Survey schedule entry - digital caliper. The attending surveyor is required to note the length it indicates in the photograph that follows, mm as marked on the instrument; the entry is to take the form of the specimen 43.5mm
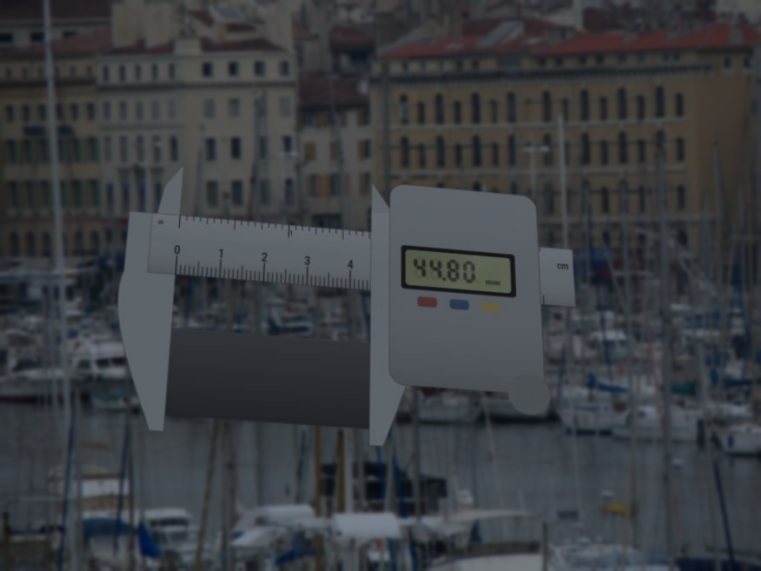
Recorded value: 44.80mm
